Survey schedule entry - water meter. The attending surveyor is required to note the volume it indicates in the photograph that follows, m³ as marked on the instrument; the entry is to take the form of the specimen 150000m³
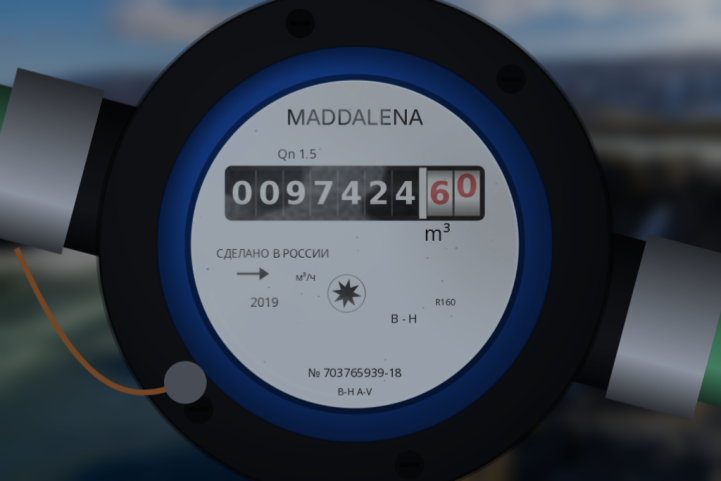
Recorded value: 97424.60m³
